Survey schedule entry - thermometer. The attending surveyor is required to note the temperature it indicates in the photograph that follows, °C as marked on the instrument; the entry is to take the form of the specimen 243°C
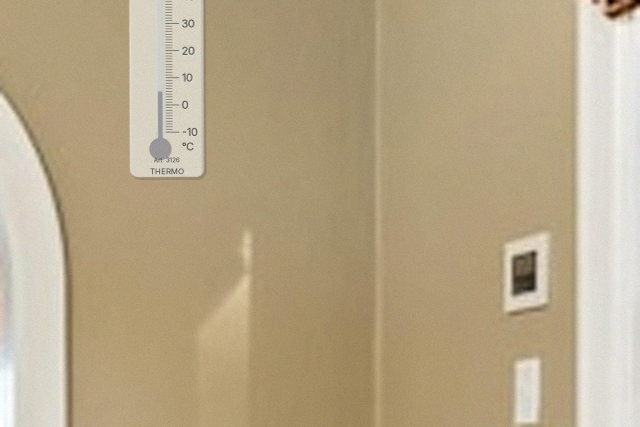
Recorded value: 5°C
